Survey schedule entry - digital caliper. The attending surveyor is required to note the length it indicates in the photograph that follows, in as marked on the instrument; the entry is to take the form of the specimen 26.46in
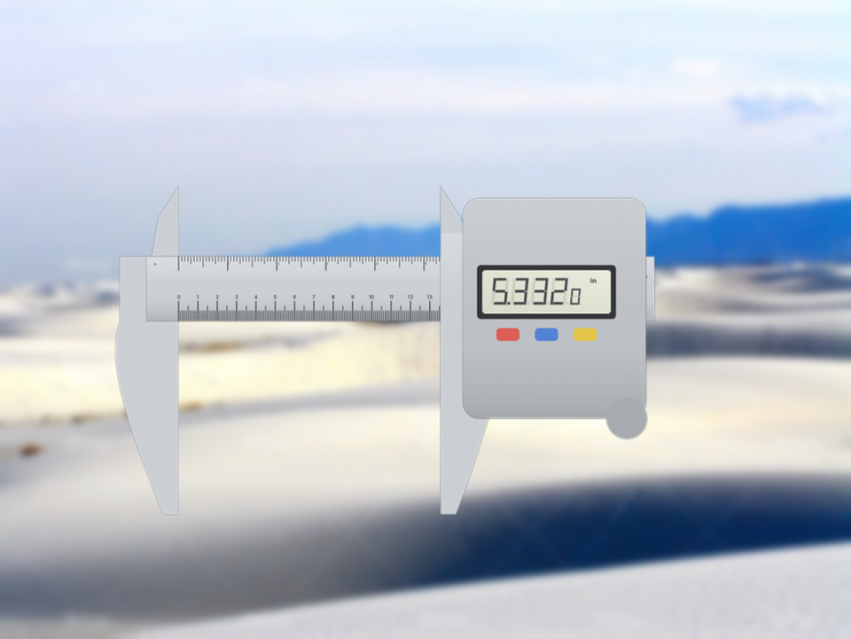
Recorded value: 5.3320in
